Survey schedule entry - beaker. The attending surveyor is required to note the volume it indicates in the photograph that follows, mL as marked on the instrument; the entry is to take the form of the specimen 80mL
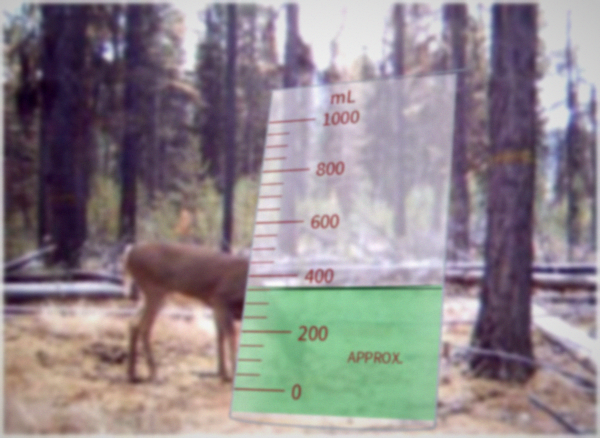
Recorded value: 350mL
